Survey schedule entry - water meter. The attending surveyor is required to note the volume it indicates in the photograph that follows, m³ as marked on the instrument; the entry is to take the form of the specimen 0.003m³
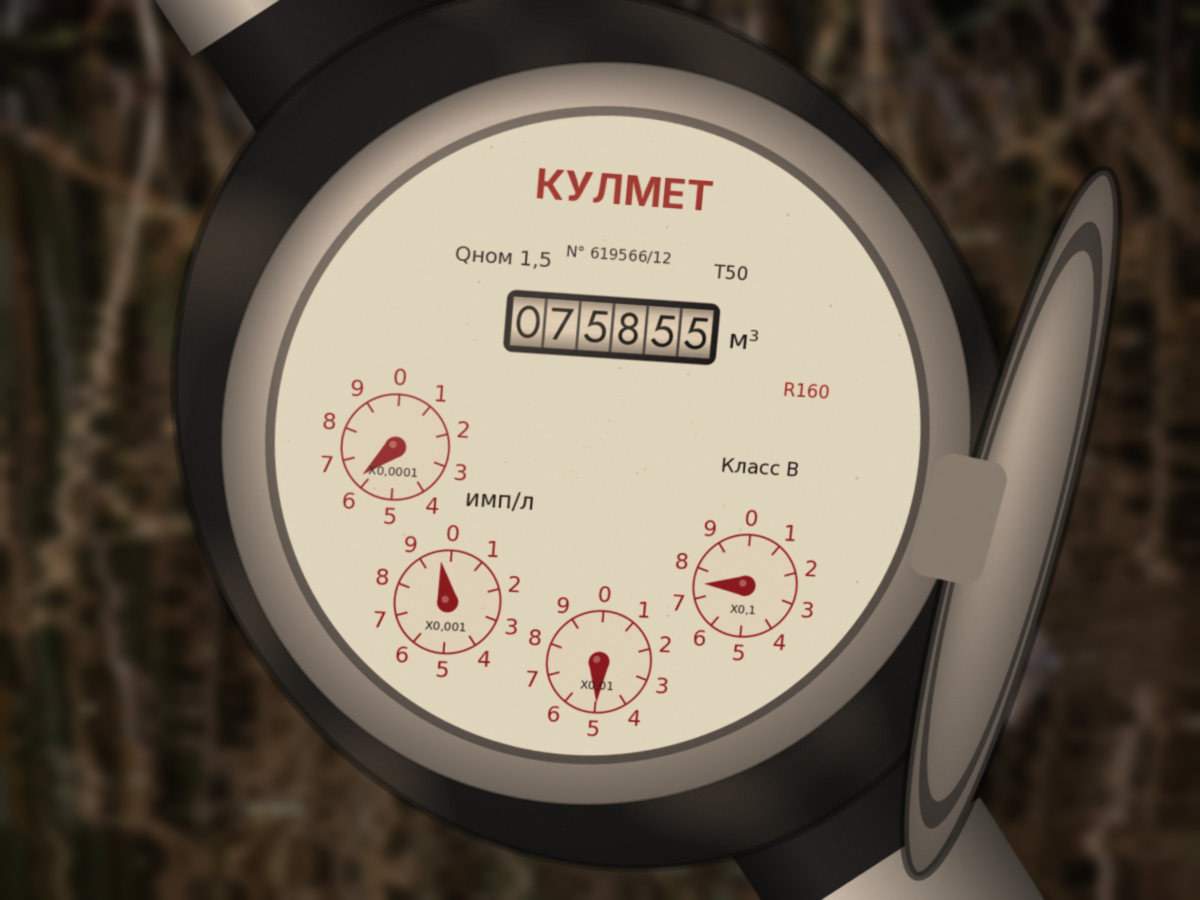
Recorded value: 75855.7496m³
